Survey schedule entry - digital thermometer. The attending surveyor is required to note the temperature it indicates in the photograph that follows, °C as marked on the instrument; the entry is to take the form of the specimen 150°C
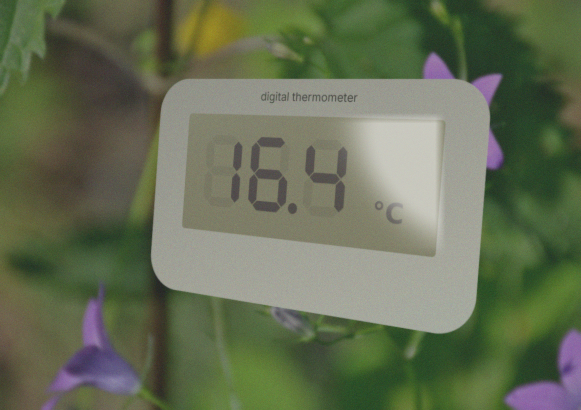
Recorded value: 16.4°C
